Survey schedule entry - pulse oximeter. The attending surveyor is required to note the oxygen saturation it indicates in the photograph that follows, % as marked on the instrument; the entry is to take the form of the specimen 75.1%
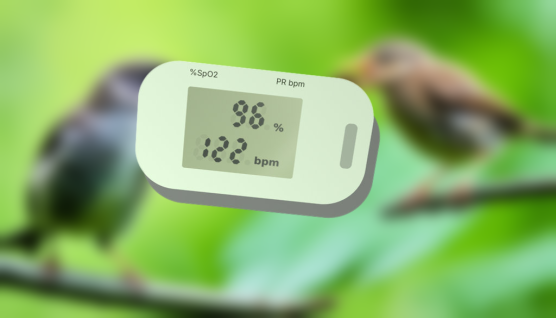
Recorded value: 96%
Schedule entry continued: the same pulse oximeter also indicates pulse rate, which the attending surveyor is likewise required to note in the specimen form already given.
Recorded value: 122bpm
